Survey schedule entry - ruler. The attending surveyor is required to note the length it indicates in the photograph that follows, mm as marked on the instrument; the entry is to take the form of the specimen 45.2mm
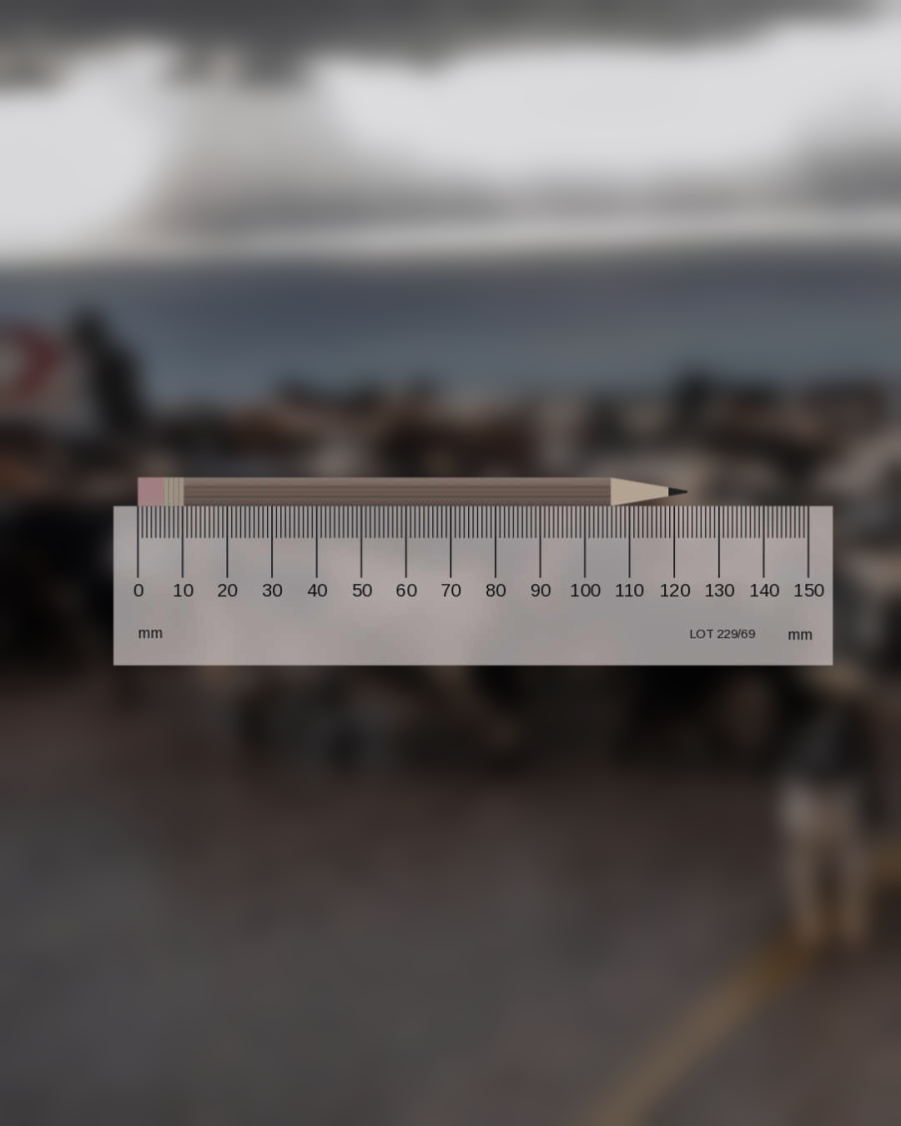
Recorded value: 123mm
